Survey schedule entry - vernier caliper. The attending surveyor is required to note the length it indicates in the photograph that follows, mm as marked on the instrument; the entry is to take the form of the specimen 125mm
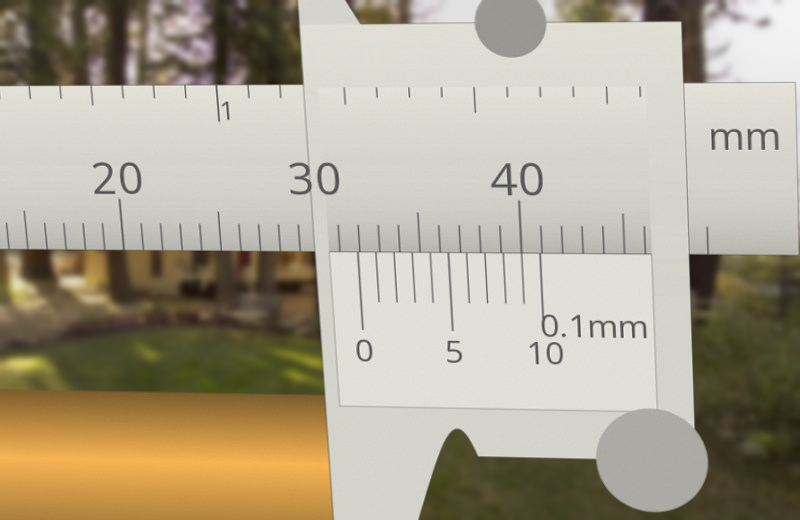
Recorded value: 31.9mm
